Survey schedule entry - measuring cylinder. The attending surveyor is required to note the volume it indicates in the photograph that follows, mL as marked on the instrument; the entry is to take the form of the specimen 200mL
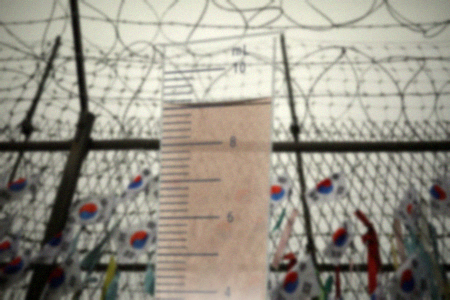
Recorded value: 9mL
